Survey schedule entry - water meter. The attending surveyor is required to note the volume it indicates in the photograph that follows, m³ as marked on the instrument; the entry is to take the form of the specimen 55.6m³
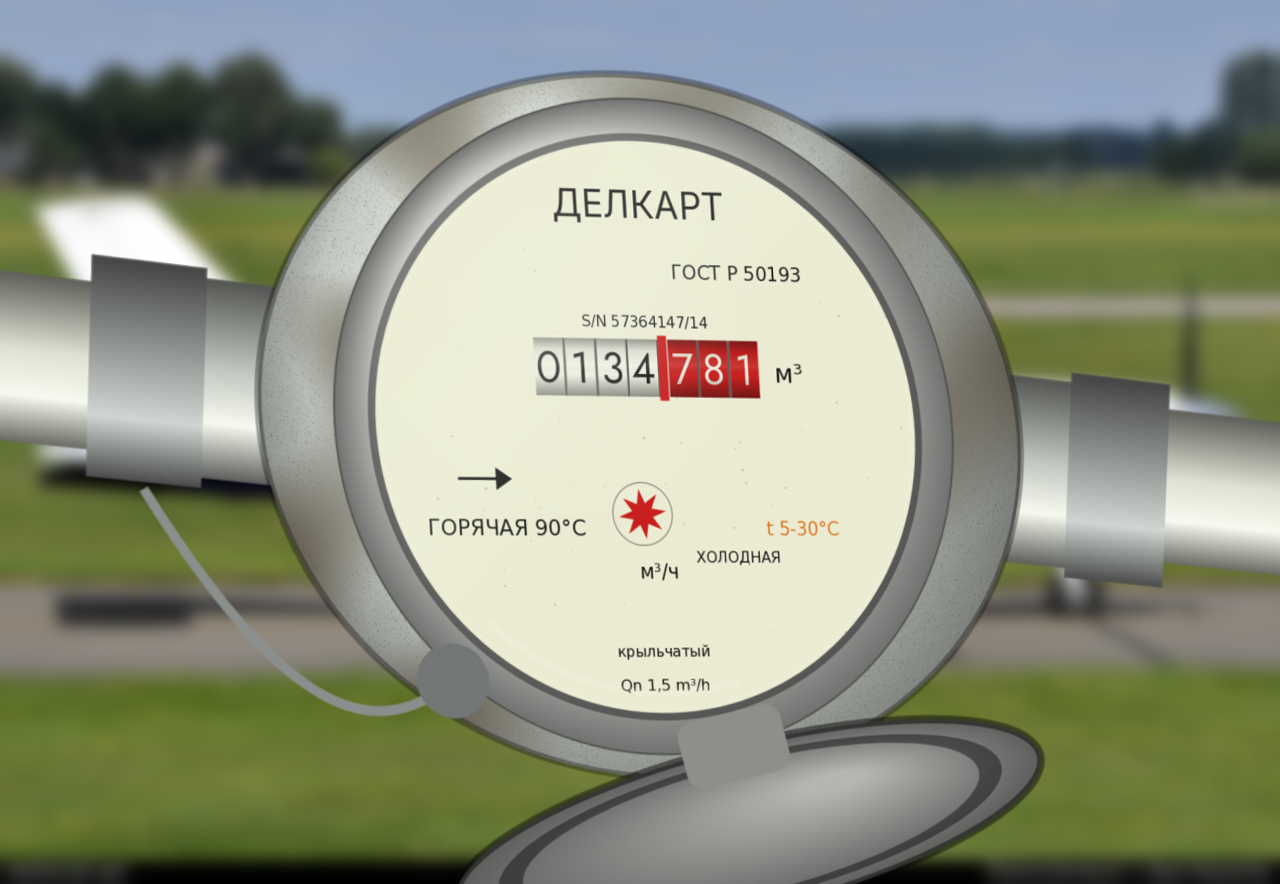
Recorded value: 134.781m³
